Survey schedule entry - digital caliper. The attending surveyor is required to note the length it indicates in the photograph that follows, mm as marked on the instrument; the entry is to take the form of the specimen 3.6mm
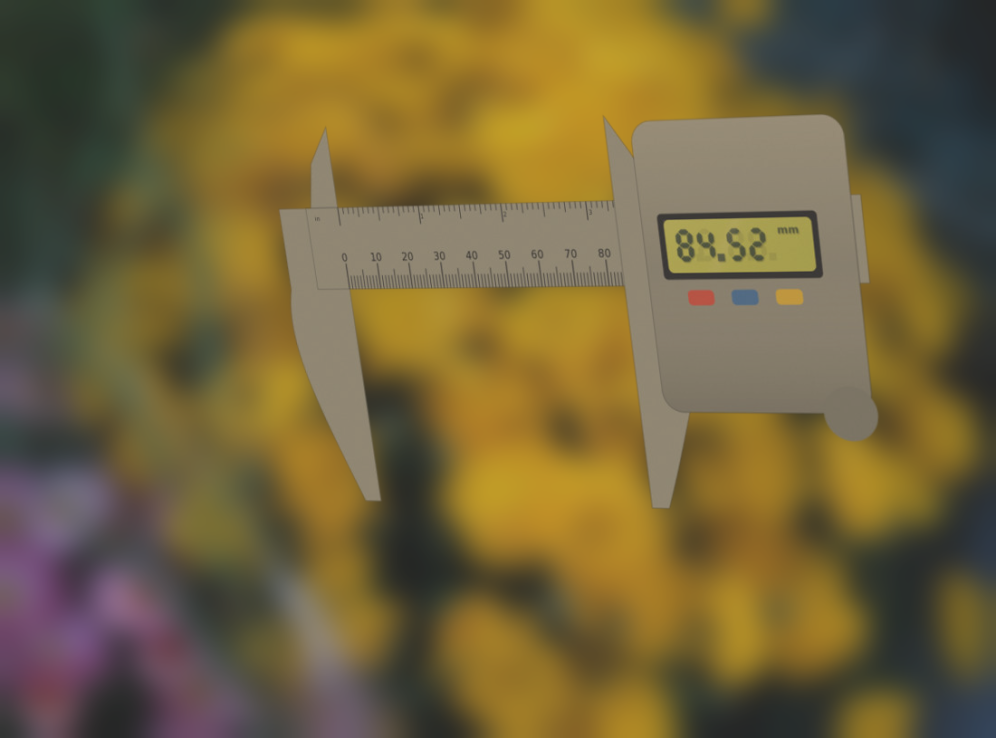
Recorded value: 84.52mm
